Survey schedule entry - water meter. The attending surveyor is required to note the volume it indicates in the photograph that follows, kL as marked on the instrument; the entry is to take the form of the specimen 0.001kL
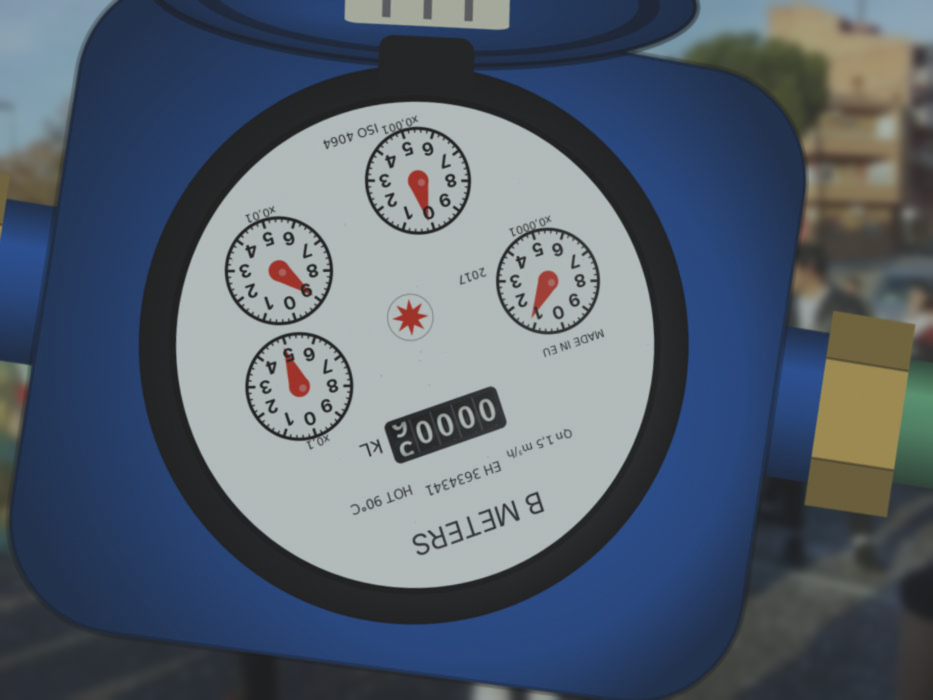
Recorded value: 5.4901kL
